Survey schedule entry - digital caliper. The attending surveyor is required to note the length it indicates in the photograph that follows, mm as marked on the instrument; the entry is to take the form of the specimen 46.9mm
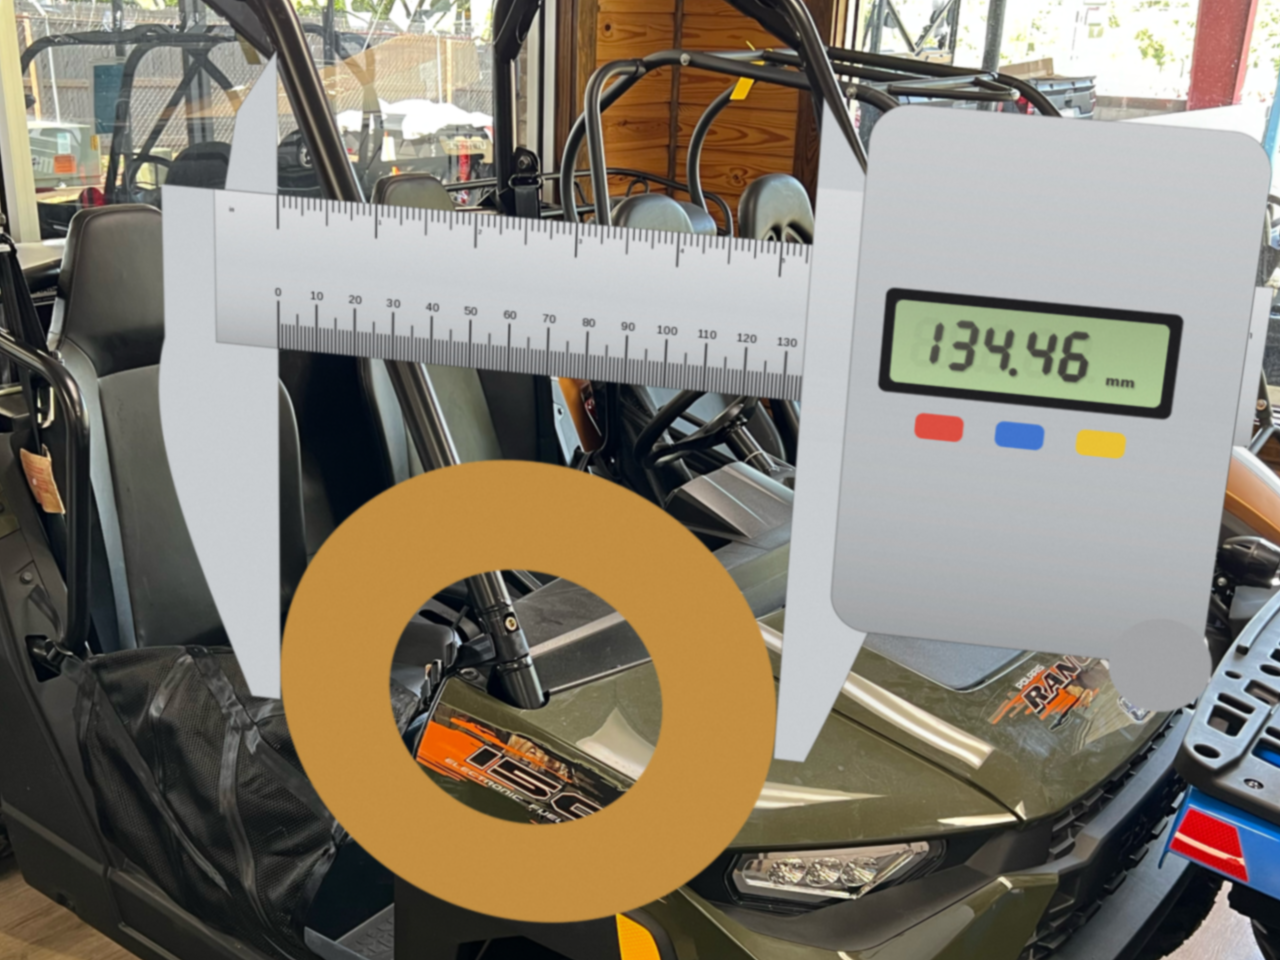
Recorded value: 134.46mm
